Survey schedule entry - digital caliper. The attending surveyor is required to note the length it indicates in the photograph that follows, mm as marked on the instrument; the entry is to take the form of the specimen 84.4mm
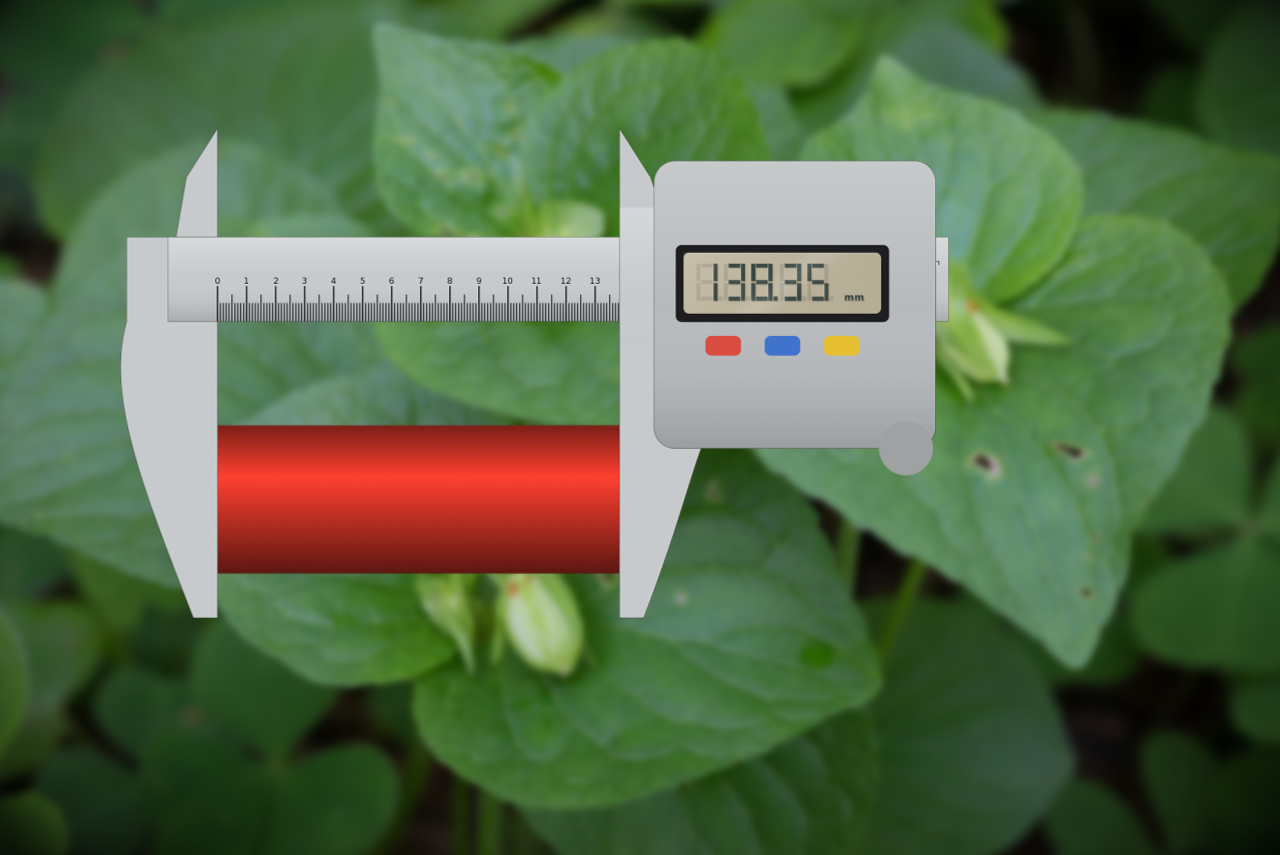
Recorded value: 138.35mm
